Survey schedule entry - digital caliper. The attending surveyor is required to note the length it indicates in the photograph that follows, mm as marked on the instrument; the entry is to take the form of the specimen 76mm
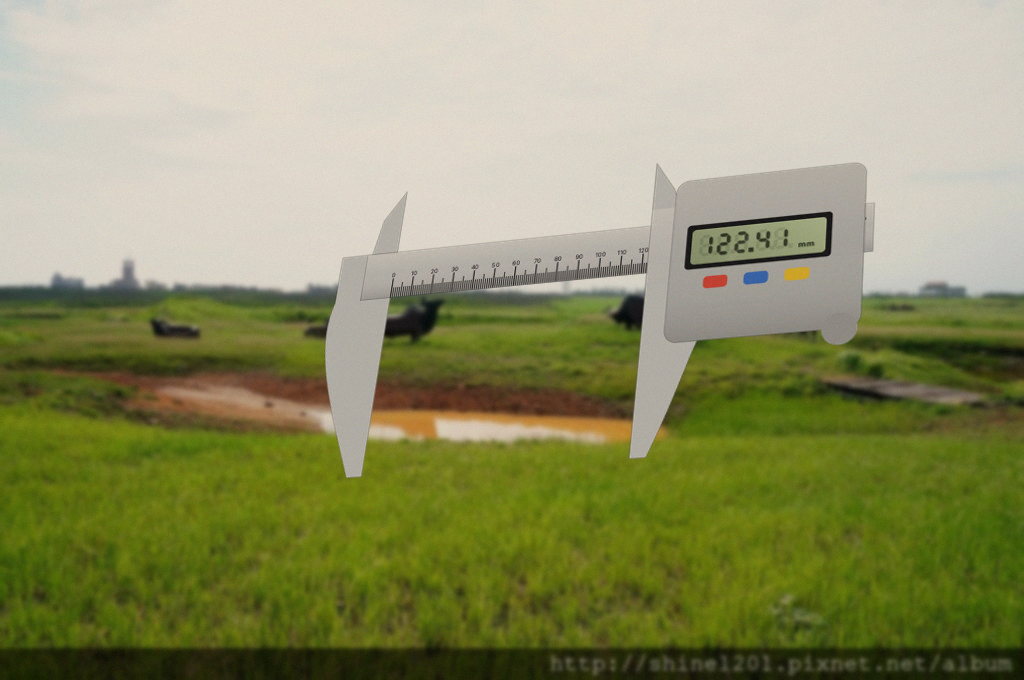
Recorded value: 122.41mm
